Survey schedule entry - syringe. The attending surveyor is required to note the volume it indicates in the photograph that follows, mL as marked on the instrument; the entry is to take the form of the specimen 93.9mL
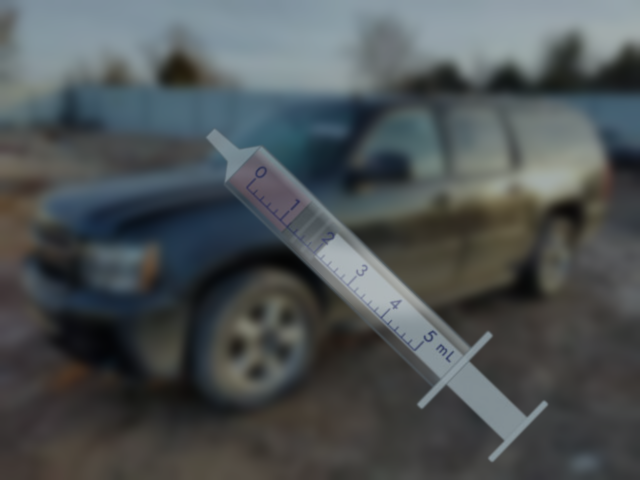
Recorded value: 1.2mL
